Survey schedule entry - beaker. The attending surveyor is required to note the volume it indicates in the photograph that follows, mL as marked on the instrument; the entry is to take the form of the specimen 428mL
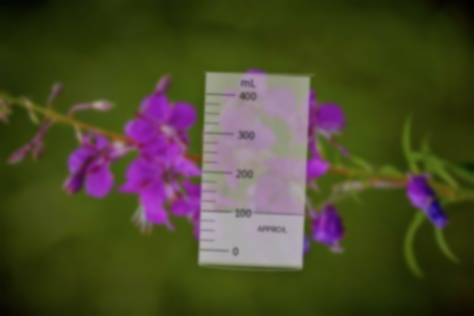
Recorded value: 100mL
